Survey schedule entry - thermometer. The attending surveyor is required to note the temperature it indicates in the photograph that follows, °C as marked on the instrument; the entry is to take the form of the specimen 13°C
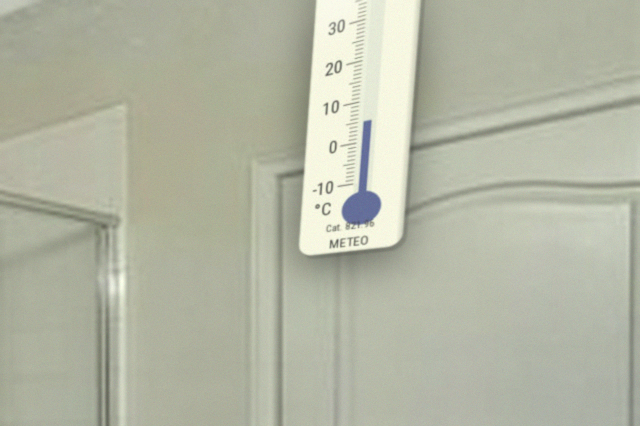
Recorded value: 5°C
